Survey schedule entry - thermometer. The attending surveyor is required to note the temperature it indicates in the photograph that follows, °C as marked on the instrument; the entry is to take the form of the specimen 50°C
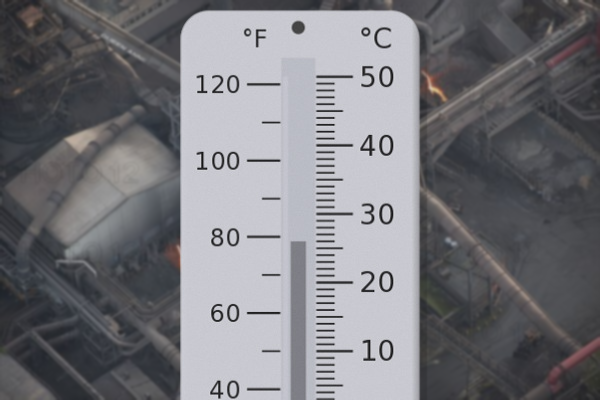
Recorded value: 26°C
